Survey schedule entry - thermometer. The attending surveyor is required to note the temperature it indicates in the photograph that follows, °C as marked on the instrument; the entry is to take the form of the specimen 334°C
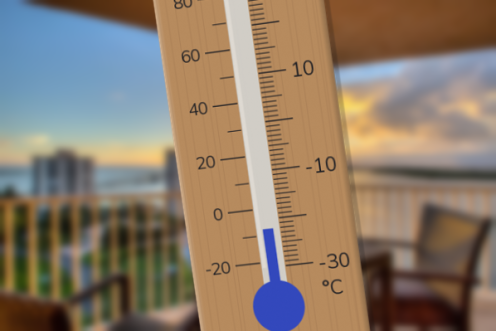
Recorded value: -22°C
